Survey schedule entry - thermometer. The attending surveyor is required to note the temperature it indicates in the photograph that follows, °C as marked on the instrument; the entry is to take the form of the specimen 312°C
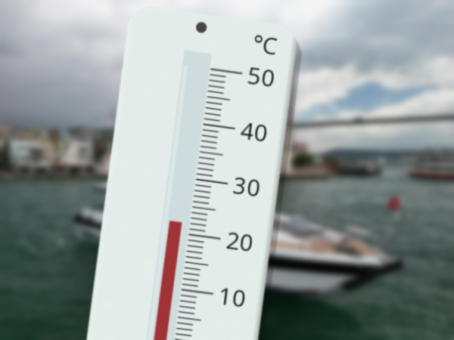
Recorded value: 22°C
